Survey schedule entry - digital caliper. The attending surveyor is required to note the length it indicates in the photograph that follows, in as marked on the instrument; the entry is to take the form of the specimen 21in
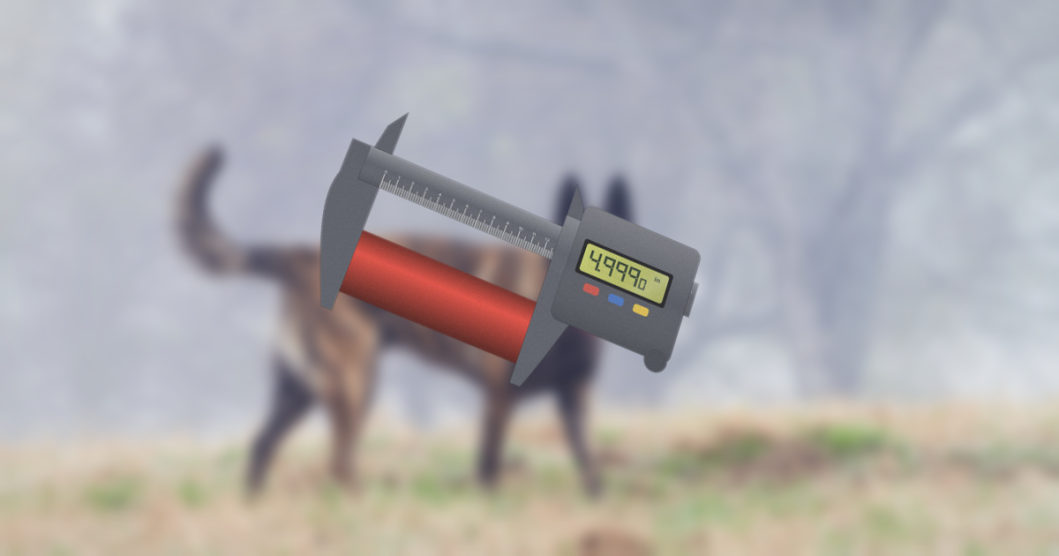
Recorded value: 4.9990in
